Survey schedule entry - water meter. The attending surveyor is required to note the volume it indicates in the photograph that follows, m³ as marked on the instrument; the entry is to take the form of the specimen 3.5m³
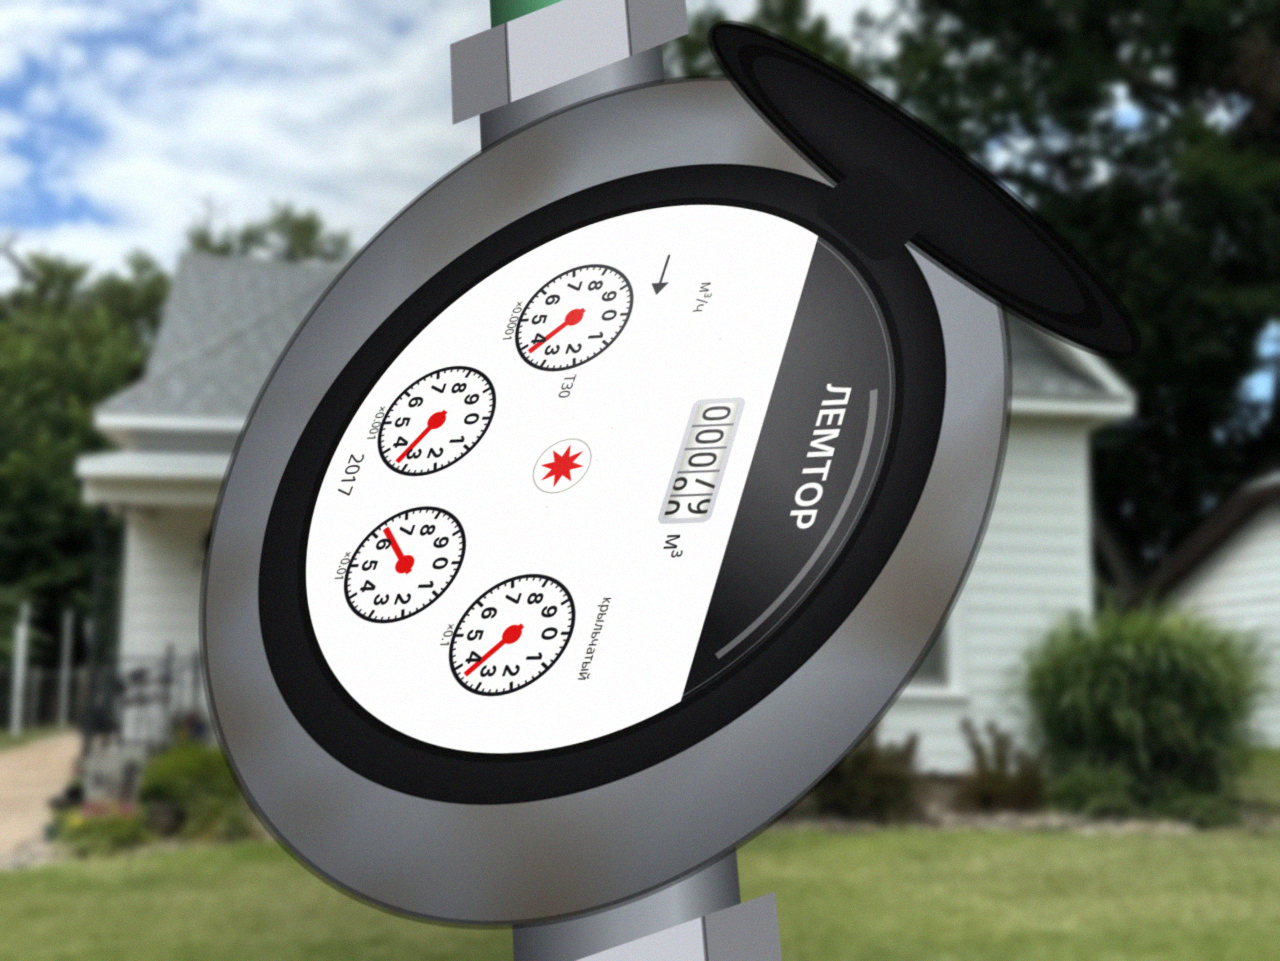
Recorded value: 79.3633m³
